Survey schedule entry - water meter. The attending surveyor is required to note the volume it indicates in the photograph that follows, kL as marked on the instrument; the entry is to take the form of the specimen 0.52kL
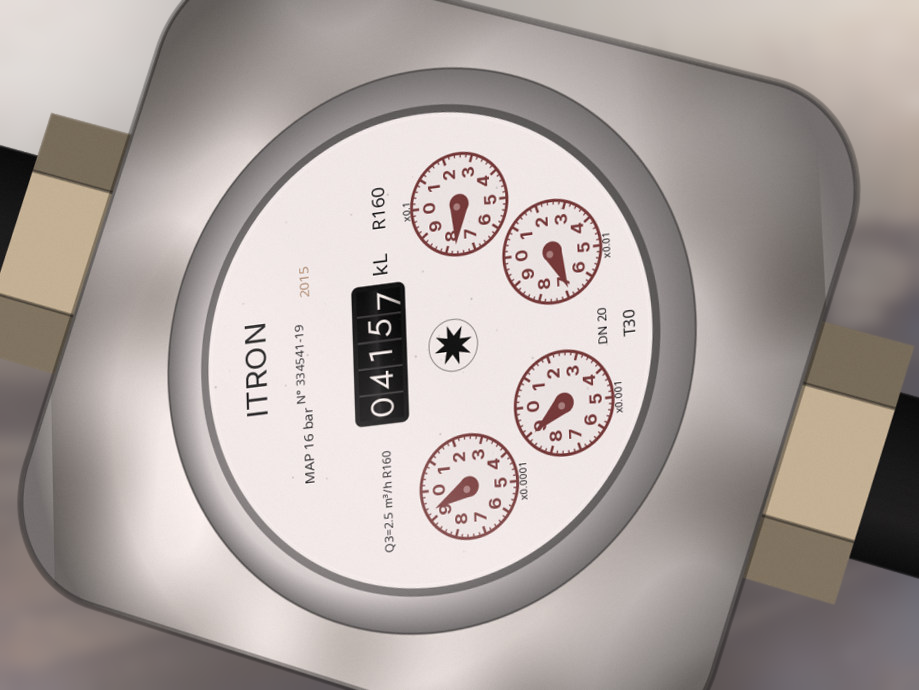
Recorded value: 4156.7689kL
